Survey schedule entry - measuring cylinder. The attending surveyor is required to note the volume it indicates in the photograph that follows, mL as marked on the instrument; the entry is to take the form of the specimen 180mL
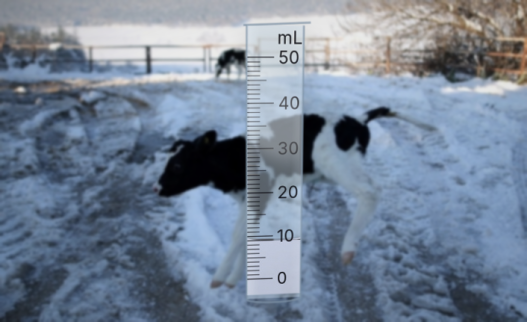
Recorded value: 9mL
